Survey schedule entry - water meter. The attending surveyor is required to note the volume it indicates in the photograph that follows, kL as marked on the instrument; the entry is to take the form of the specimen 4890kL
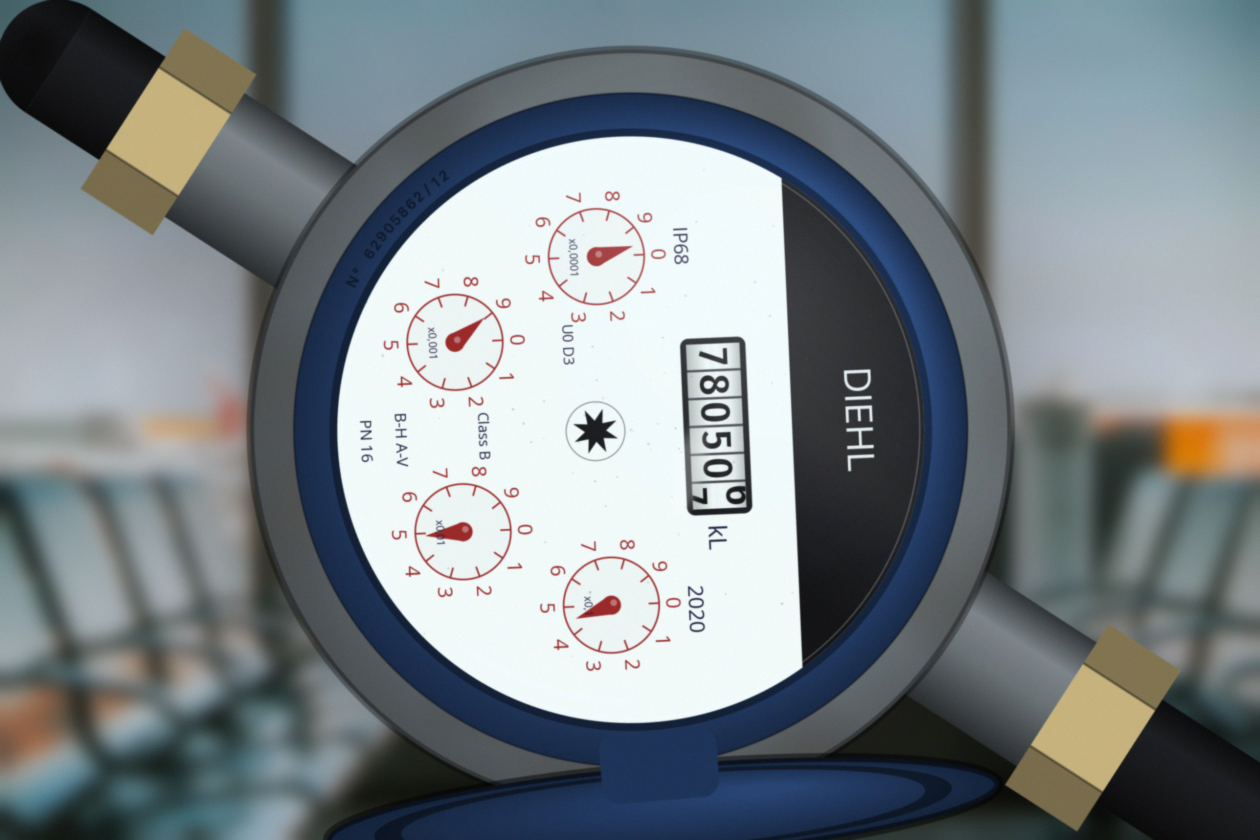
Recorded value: 780506.4489kL
